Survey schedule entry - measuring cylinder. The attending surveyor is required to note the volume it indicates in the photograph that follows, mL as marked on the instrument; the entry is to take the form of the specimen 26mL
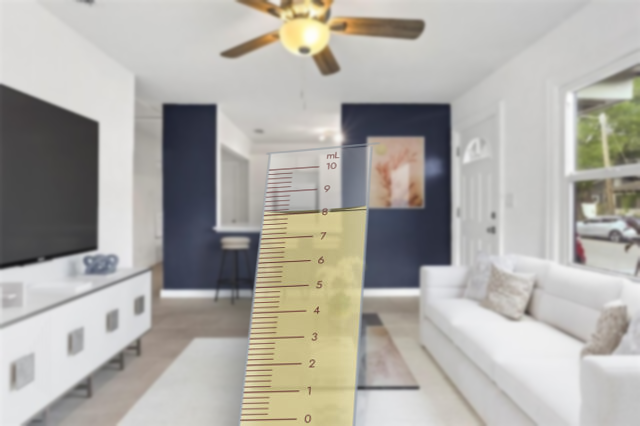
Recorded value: 8mL
